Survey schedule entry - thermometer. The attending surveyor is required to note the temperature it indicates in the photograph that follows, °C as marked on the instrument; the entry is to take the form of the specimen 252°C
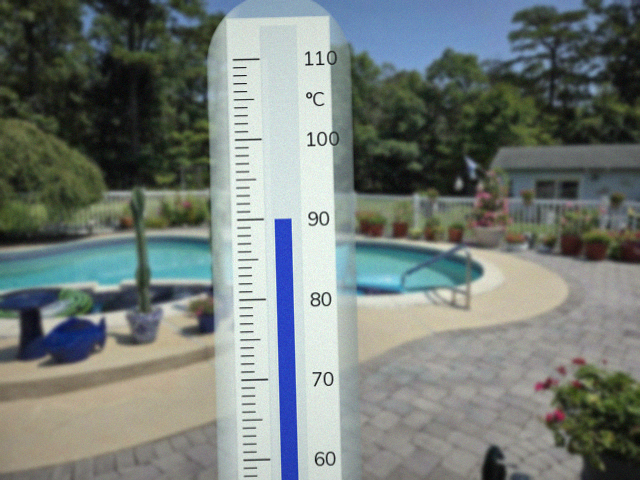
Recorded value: 90°C
